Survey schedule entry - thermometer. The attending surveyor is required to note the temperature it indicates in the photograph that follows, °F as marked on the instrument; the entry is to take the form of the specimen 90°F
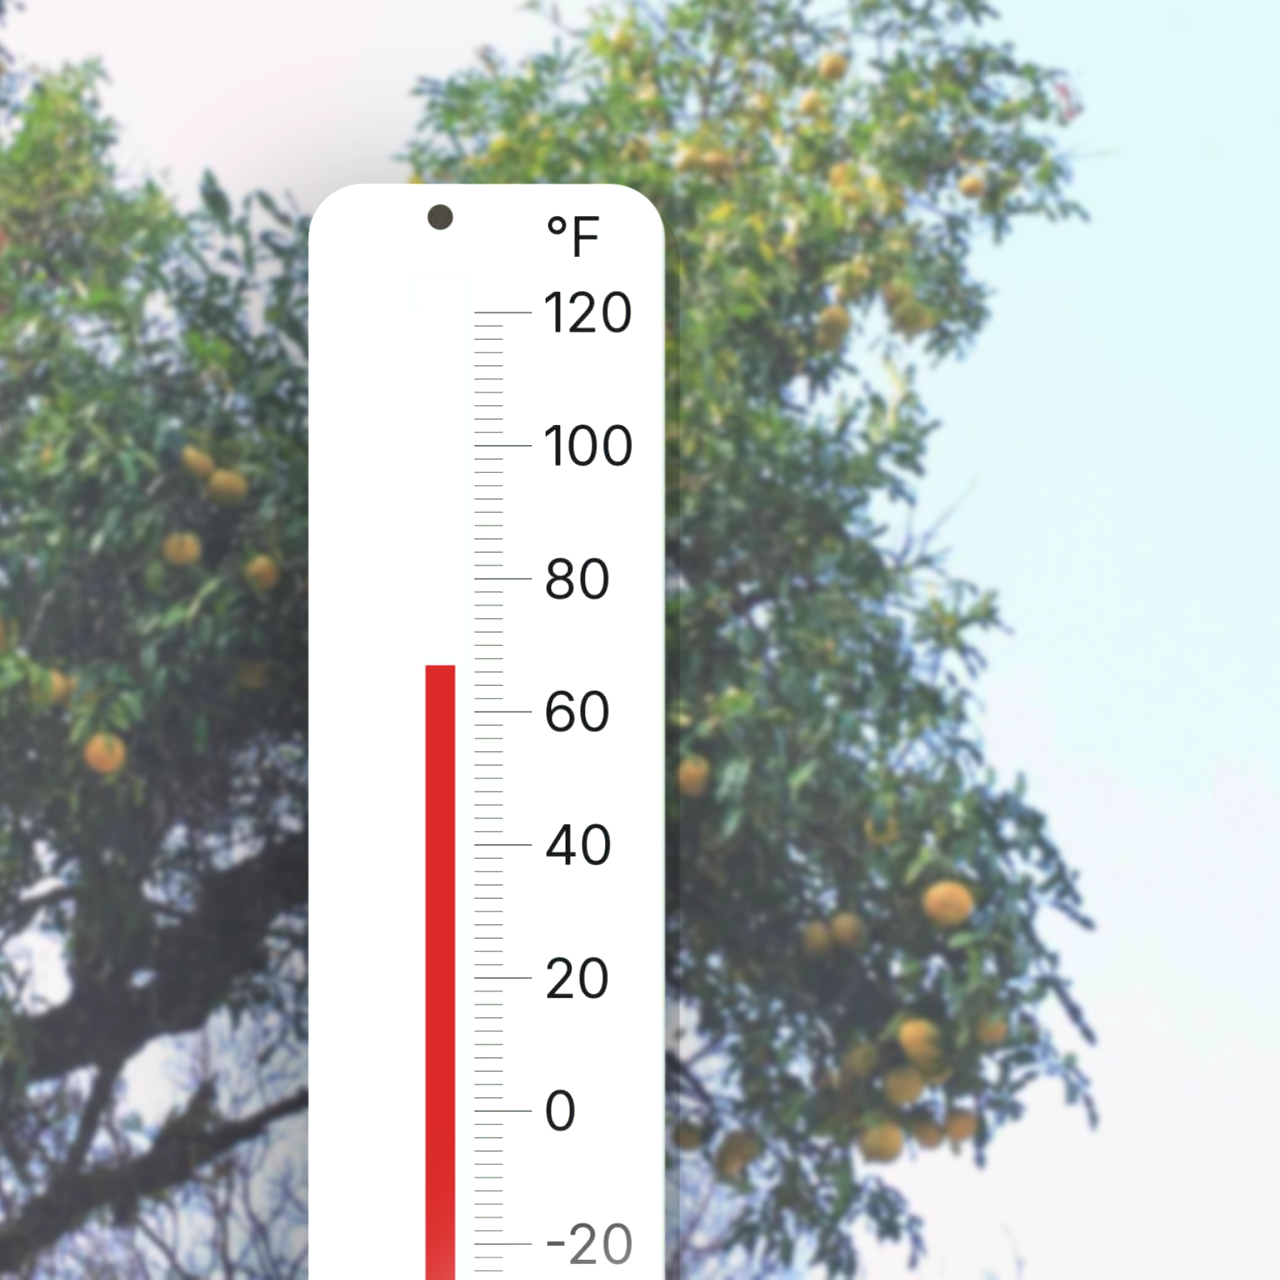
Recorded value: 67°F
